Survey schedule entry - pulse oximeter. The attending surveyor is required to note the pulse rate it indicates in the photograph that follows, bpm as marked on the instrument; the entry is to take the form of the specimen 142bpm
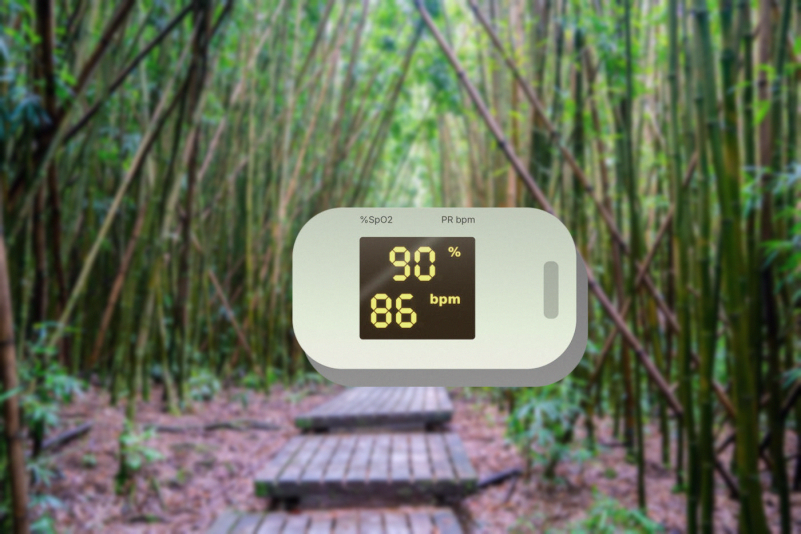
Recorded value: 86bpm
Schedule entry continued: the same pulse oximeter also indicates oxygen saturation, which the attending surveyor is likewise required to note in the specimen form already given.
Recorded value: 90%
